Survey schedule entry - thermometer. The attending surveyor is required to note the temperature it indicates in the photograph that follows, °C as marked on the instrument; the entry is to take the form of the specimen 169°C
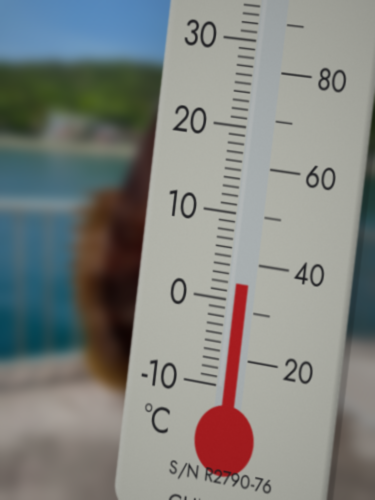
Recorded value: 2°C
